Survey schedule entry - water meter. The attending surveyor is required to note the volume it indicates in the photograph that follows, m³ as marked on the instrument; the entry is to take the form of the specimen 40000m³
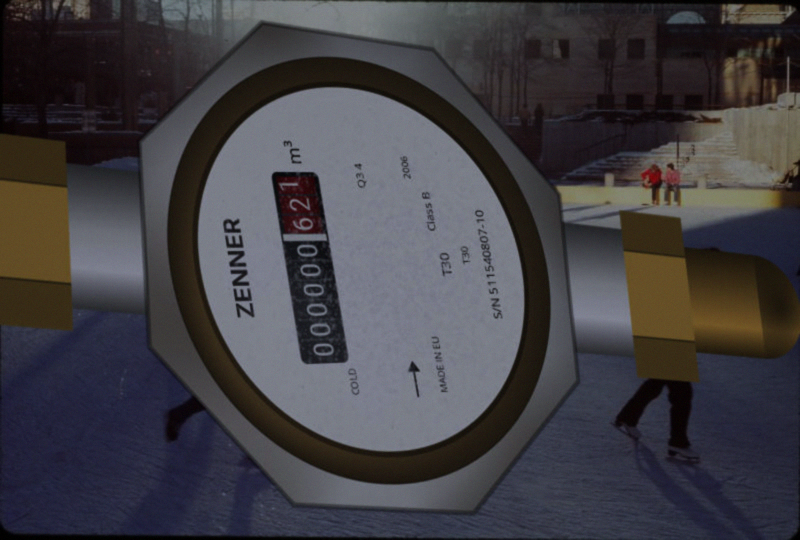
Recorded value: 0.621m³
